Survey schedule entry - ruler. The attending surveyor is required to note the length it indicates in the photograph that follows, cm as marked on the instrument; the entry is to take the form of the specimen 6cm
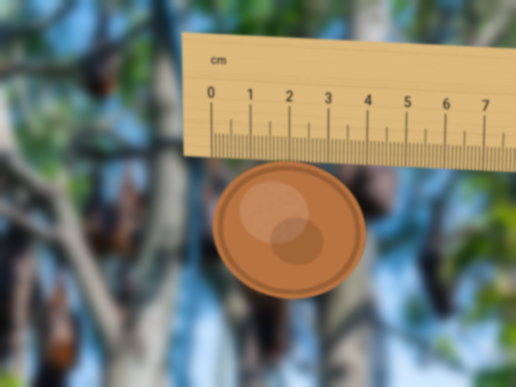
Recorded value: 4cm
